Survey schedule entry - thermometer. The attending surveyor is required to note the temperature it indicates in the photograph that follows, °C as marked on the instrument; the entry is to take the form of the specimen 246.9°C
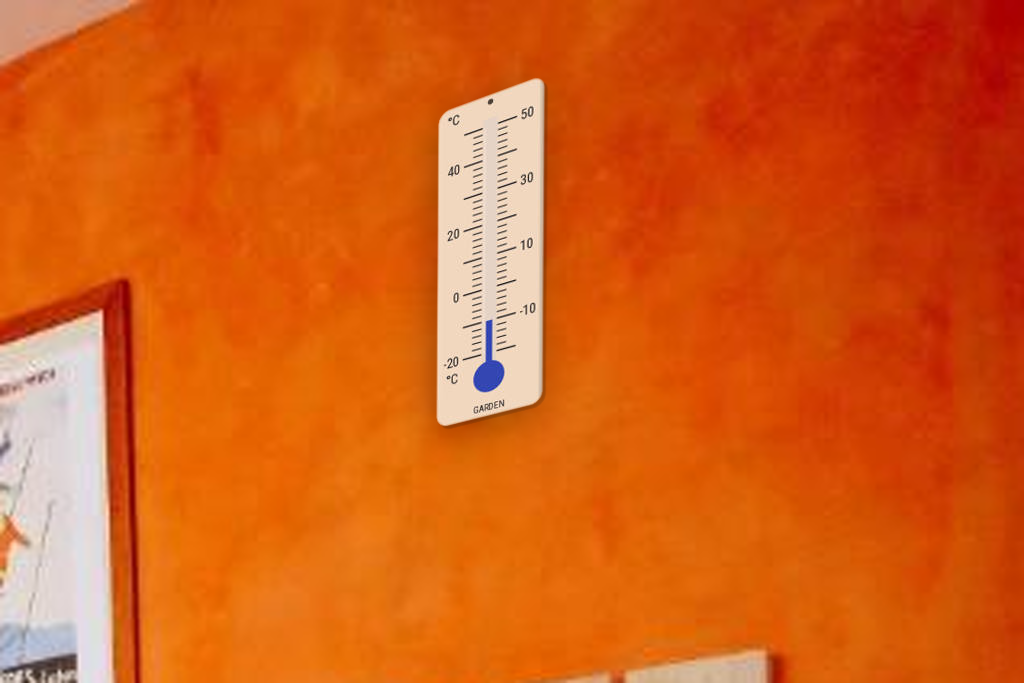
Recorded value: -10°C
